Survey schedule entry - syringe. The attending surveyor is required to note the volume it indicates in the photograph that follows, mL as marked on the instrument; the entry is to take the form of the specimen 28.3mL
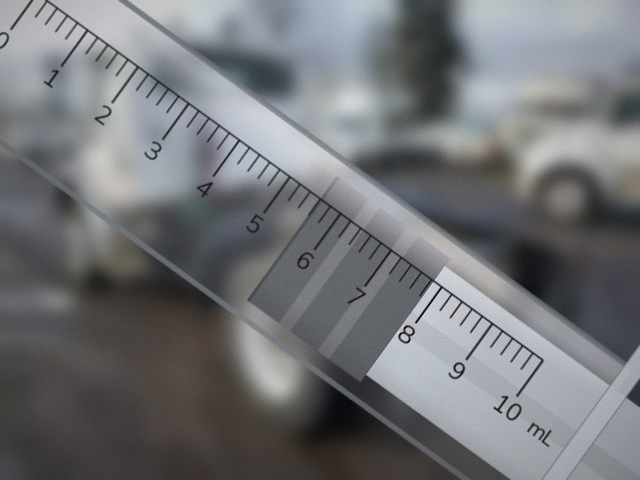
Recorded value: 5.6mL
